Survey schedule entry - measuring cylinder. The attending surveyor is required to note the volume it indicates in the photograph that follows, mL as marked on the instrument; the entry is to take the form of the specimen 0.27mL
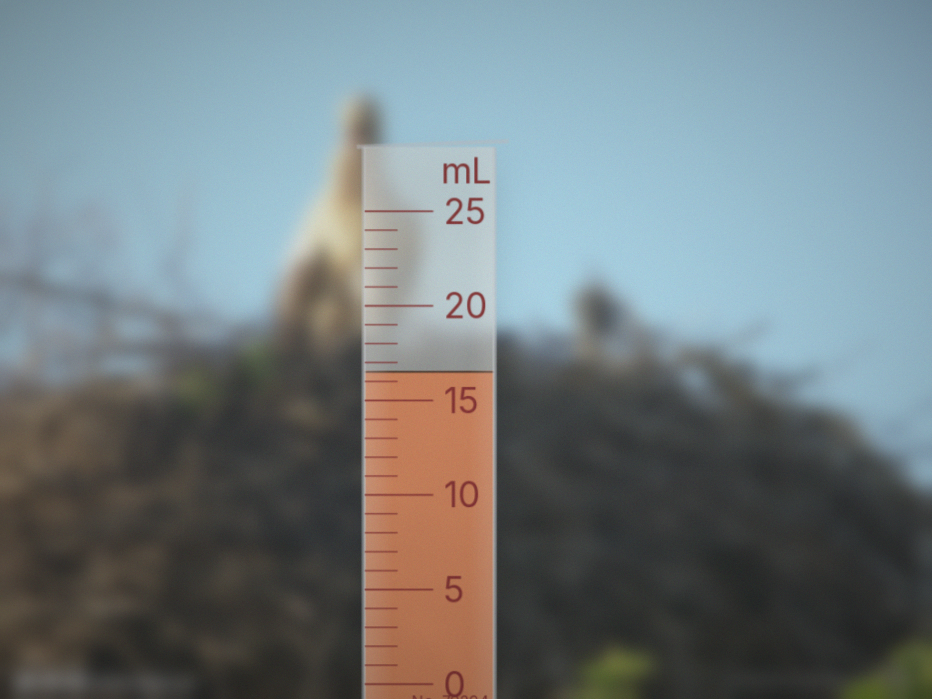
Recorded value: 16.5mL
